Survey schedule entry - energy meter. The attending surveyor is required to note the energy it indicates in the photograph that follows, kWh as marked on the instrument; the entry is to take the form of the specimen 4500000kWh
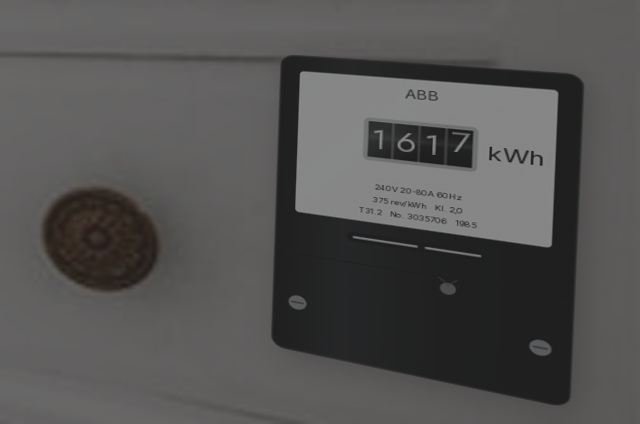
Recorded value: 1617kWh
